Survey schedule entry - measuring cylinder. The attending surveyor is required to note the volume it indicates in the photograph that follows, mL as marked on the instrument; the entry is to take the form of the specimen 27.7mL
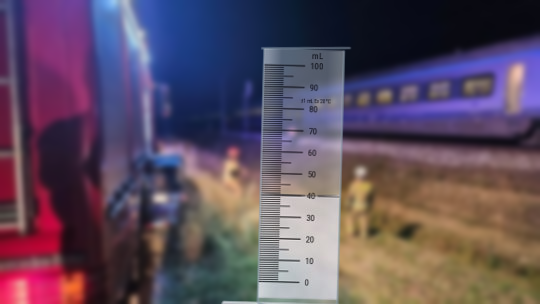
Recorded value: 40mL
